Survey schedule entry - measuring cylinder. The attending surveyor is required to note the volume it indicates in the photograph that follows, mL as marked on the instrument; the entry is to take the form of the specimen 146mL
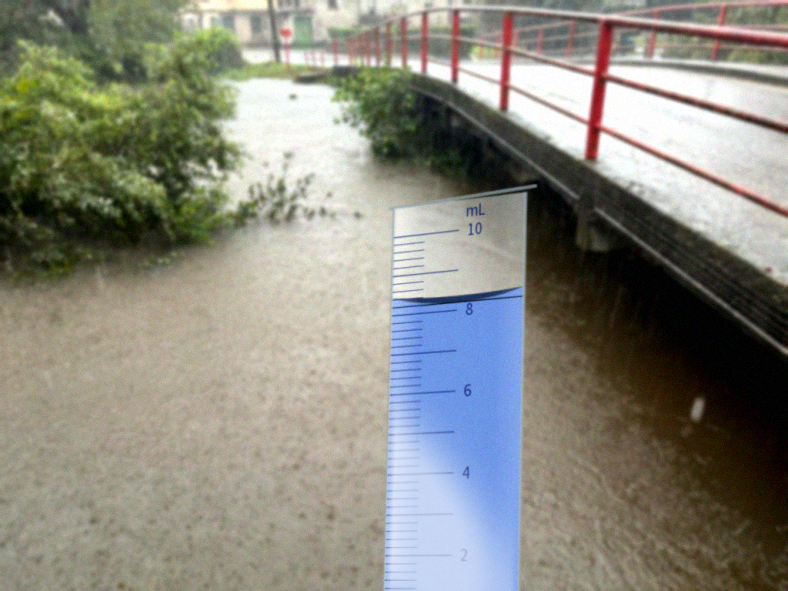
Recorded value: 8.2mL
